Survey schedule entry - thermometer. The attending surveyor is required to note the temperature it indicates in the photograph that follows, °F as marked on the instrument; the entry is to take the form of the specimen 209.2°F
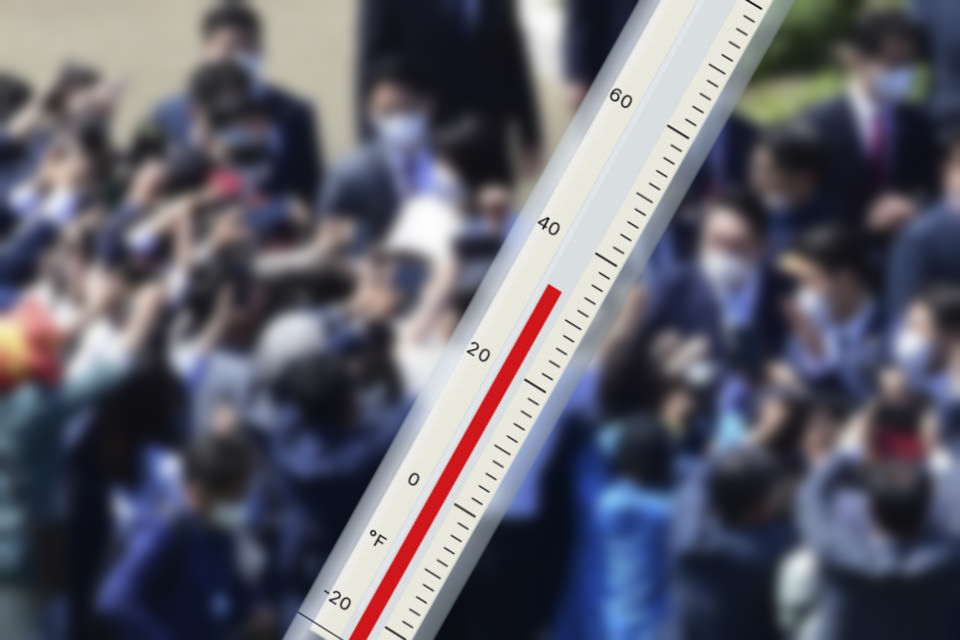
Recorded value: 33°F
